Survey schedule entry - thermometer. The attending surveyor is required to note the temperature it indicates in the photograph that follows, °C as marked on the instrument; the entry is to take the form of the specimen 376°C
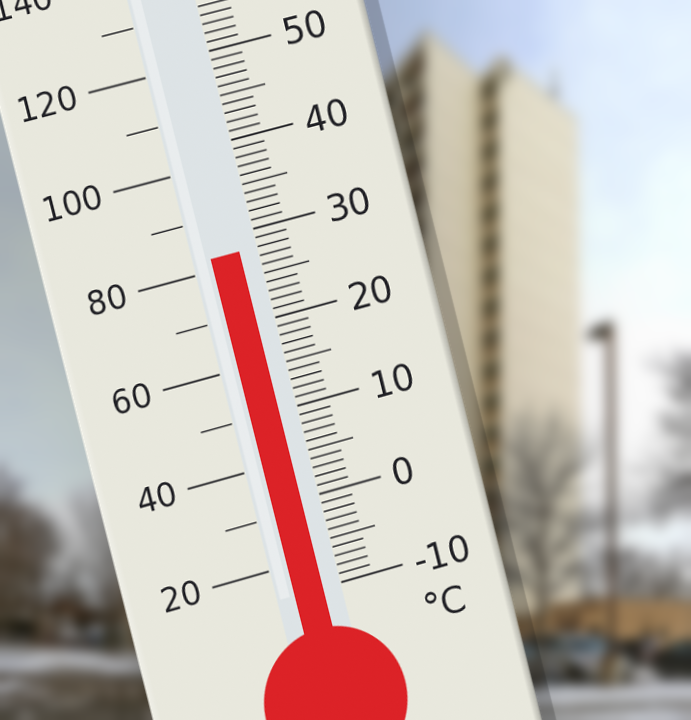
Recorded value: 28°C
